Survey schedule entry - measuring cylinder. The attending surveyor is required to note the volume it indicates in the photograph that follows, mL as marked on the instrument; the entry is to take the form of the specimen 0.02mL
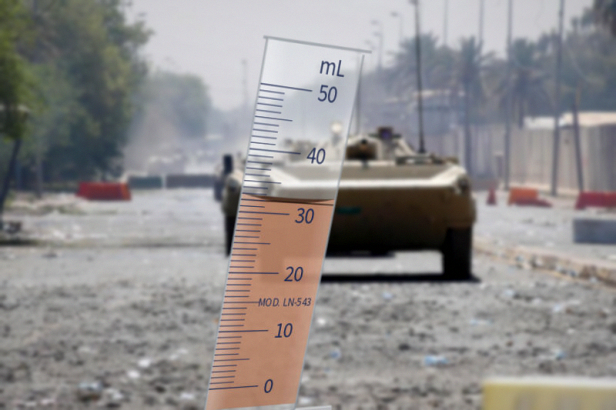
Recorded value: 32mL
